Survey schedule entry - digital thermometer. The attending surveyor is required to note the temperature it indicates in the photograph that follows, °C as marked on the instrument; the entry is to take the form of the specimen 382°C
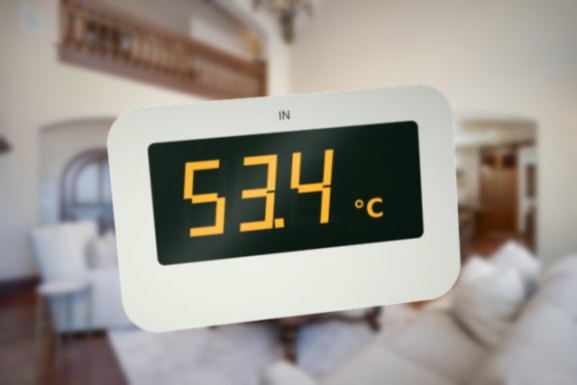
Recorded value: 53.4°C
